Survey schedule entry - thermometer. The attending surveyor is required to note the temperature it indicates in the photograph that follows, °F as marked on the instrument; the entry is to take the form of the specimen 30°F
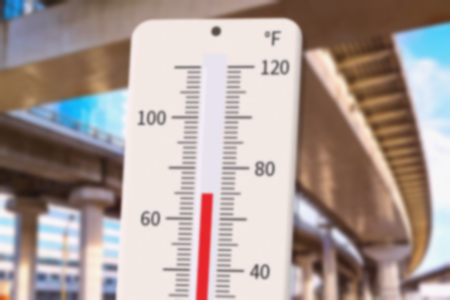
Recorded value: 70°F
